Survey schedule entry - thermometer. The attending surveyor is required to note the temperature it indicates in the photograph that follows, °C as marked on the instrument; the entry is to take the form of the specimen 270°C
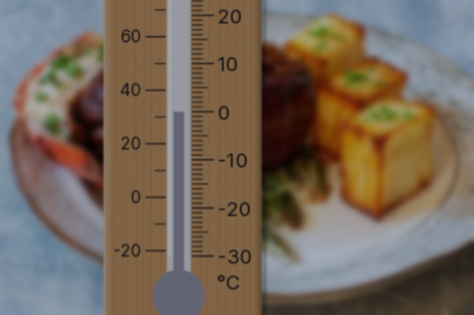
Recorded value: 0°C
